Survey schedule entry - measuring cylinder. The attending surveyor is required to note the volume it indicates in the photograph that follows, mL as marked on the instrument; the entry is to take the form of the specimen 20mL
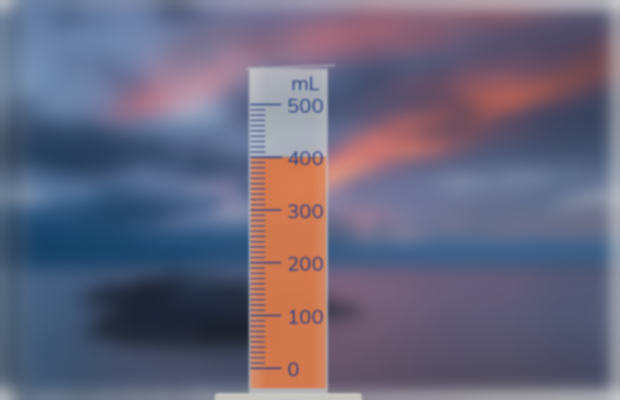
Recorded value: 400mL
